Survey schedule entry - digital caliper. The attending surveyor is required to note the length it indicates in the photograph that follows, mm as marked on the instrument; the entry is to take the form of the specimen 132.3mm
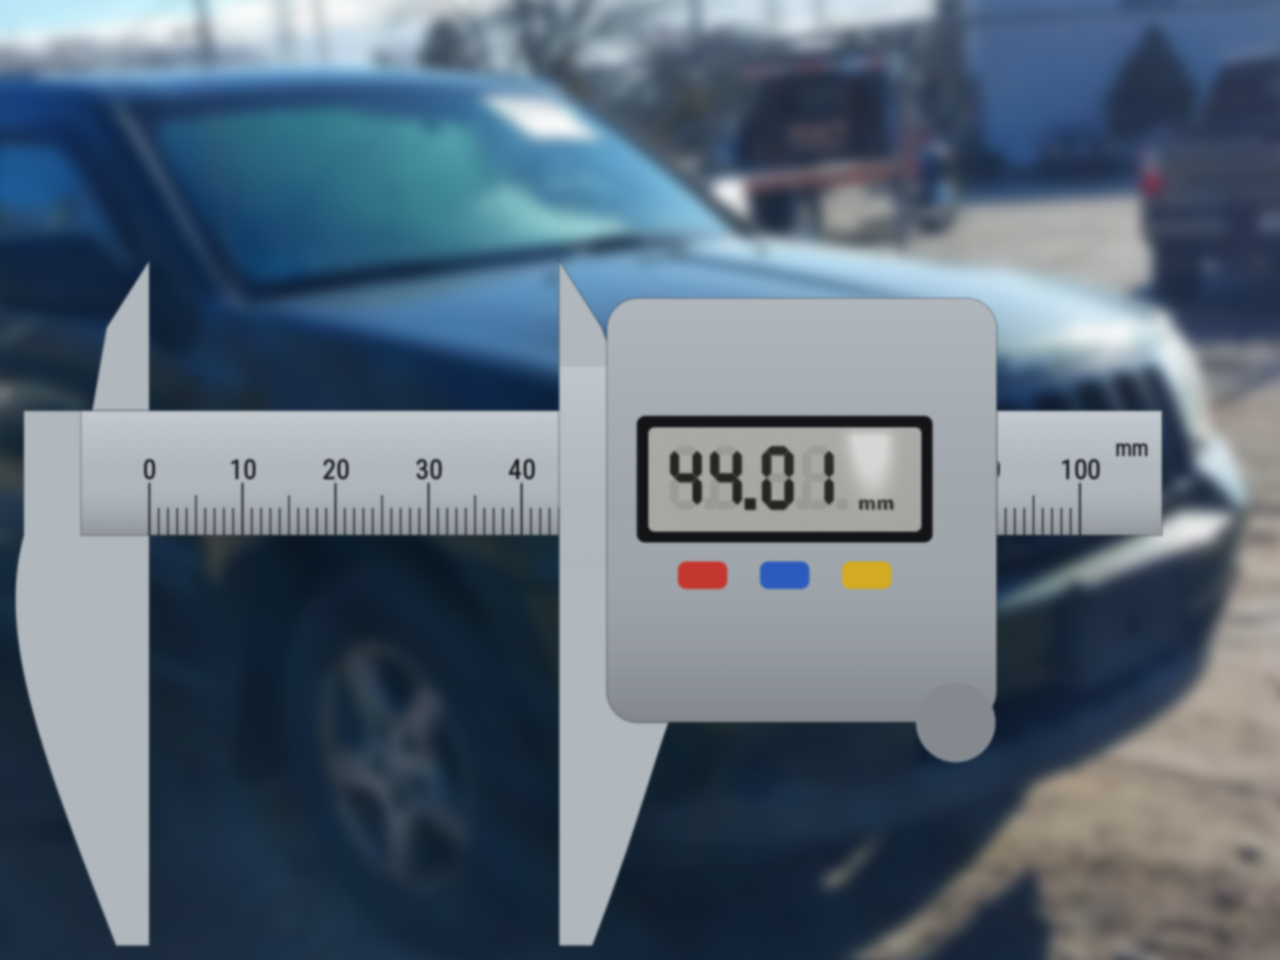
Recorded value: 44.01mm
